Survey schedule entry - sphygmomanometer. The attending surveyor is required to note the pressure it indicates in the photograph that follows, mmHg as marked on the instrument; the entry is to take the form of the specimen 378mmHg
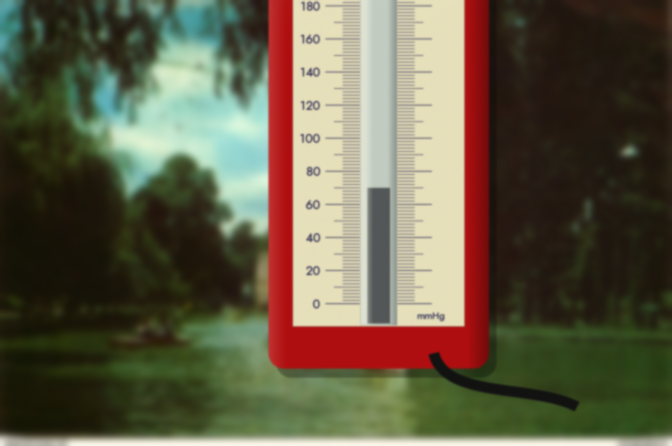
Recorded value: 70mmHg
